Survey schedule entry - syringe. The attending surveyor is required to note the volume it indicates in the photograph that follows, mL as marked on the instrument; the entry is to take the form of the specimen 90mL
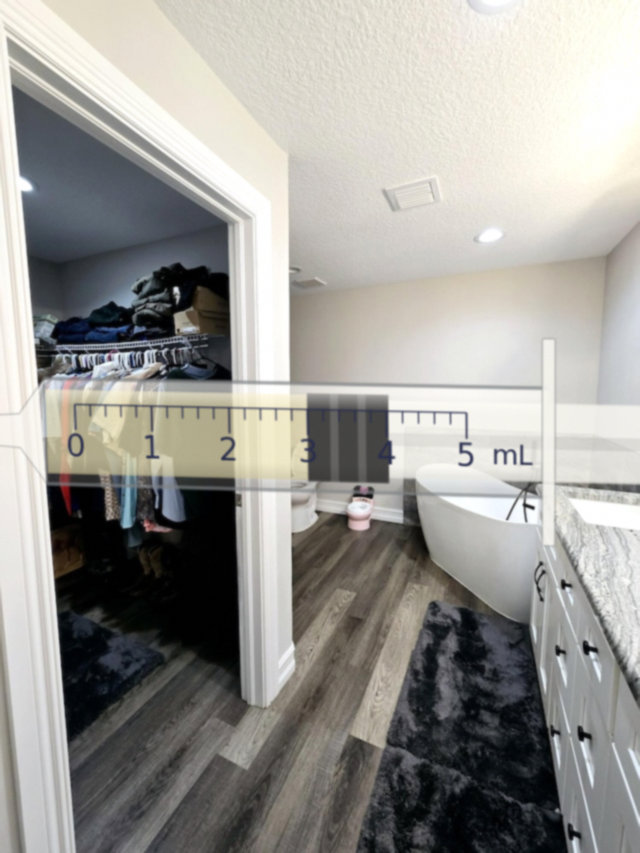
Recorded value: 3mL
